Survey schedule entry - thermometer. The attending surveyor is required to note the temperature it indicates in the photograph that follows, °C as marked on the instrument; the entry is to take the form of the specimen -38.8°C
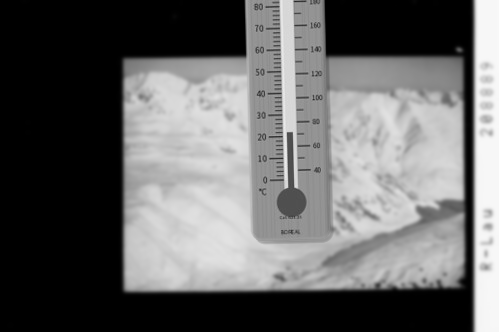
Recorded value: 22°C
